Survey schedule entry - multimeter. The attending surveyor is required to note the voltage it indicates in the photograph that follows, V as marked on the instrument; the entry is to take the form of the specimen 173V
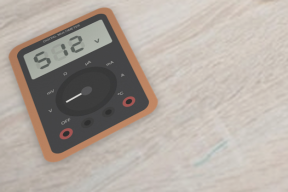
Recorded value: 512V
